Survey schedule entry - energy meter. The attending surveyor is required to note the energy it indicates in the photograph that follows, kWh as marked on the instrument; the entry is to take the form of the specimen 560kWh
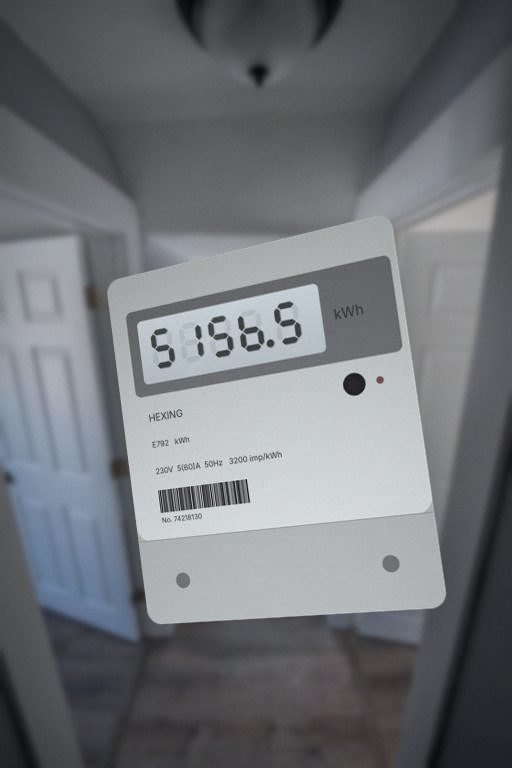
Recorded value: 5156.5kWh
